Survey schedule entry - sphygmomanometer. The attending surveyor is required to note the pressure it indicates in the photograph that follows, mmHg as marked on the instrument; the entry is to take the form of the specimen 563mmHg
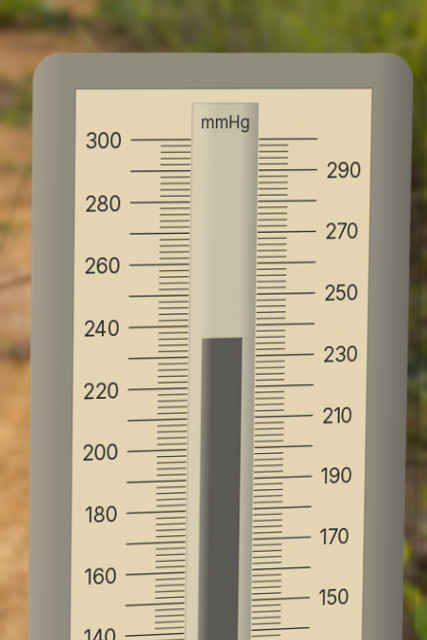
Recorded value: 236mmHg
